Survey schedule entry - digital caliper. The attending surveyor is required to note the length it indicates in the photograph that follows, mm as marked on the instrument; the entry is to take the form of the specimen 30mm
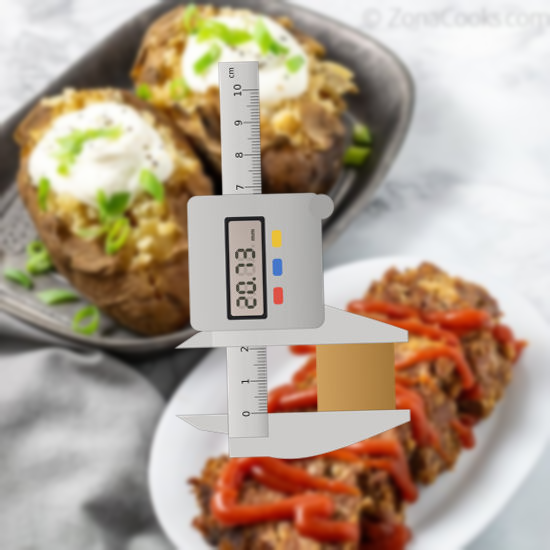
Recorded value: 20.73mm
